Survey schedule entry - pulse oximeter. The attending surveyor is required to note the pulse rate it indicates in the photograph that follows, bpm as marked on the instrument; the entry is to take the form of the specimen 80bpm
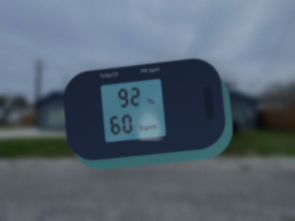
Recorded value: 60bpm
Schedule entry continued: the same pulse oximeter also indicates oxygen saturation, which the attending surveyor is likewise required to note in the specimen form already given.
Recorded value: 92%
